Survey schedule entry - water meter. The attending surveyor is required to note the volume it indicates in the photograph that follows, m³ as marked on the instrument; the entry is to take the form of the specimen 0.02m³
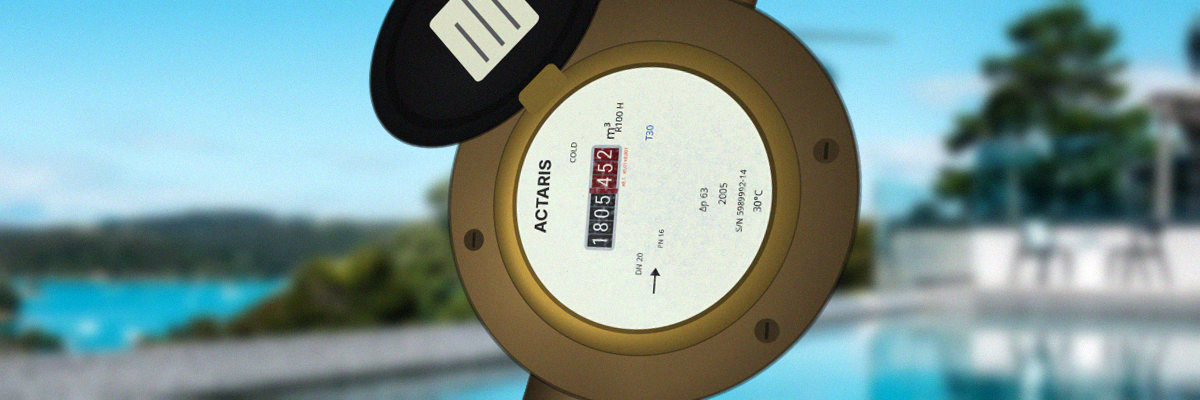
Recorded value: 1805.452m³
